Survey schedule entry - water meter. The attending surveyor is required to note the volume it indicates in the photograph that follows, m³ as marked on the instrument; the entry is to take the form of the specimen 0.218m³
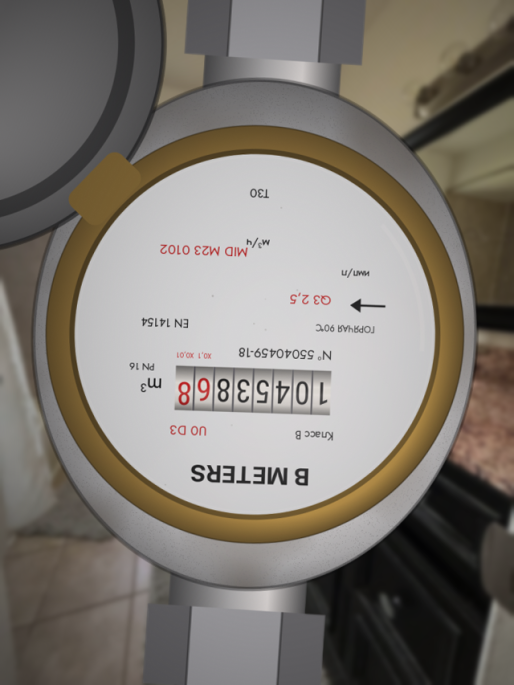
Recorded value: 104538.68m³
